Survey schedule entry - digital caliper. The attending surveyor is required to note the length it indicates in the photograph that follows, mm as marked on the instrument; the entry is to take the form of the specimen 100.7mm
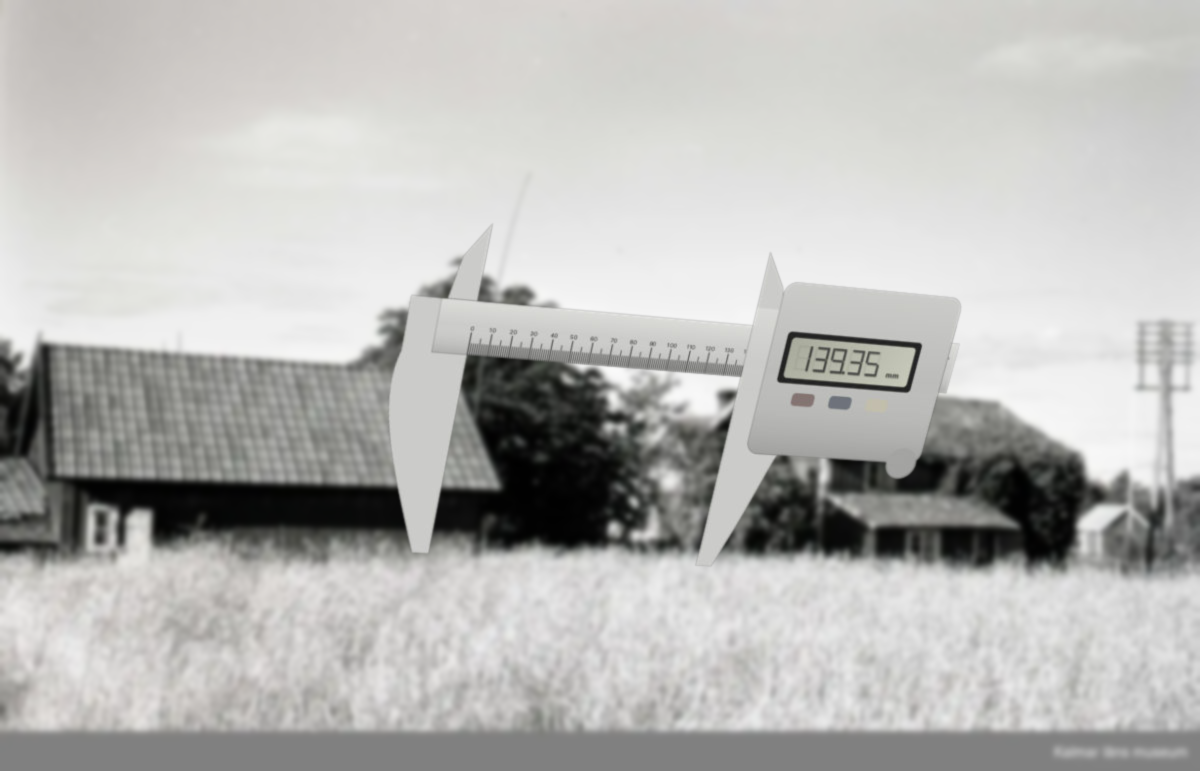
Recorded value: 139.35mm
